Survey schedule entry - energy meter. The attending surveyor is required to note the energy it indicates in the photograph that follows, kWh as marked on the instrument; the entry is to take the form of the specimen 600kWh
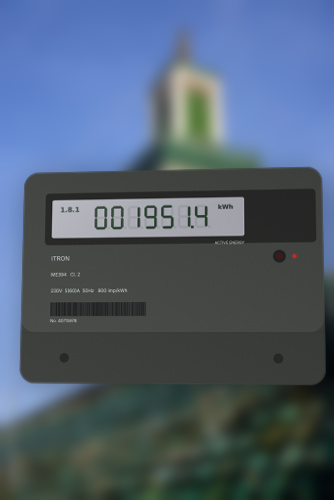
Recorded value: 1951.4kWh
